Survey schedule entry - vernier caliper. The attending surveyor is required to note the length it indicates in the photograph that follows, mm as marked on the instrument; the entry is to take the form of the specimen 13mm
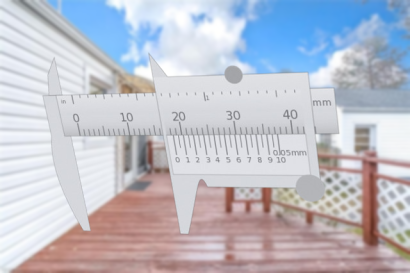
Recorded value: 18.4mm
